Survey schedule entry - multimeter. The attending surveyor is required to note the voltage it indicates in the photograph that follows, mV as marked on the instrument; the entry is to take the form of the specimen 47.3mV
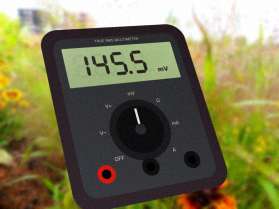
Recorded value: 145.5mV
